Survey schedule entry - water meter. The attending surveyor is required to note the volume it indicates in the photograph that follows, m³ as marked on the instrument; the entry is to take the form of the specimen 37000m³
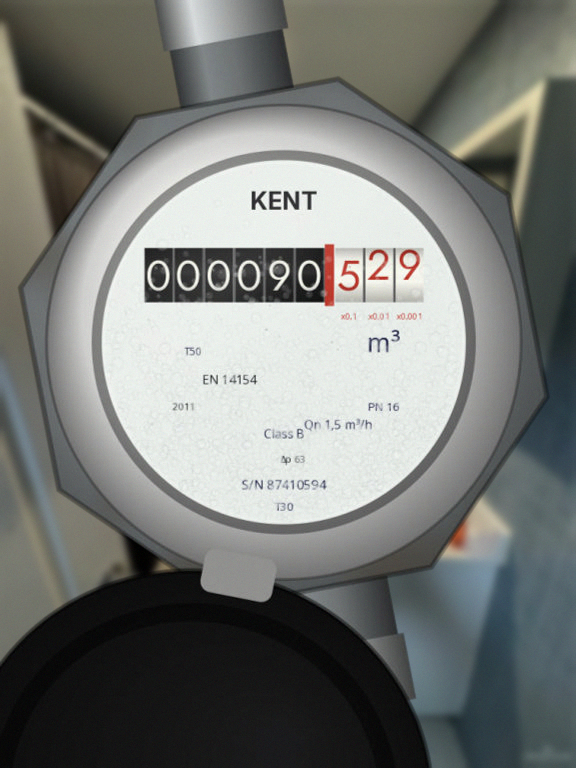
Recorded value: 90.529m³
